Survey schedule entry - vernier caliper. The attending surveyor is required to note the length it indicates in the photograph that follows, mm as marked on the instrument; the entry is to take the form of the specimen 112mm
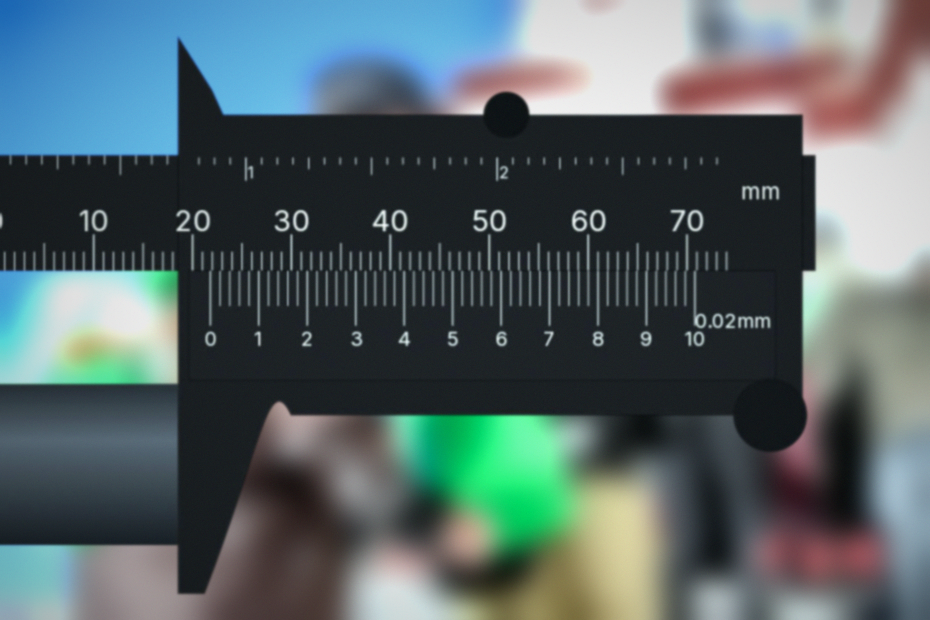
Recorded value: 21.8mm
